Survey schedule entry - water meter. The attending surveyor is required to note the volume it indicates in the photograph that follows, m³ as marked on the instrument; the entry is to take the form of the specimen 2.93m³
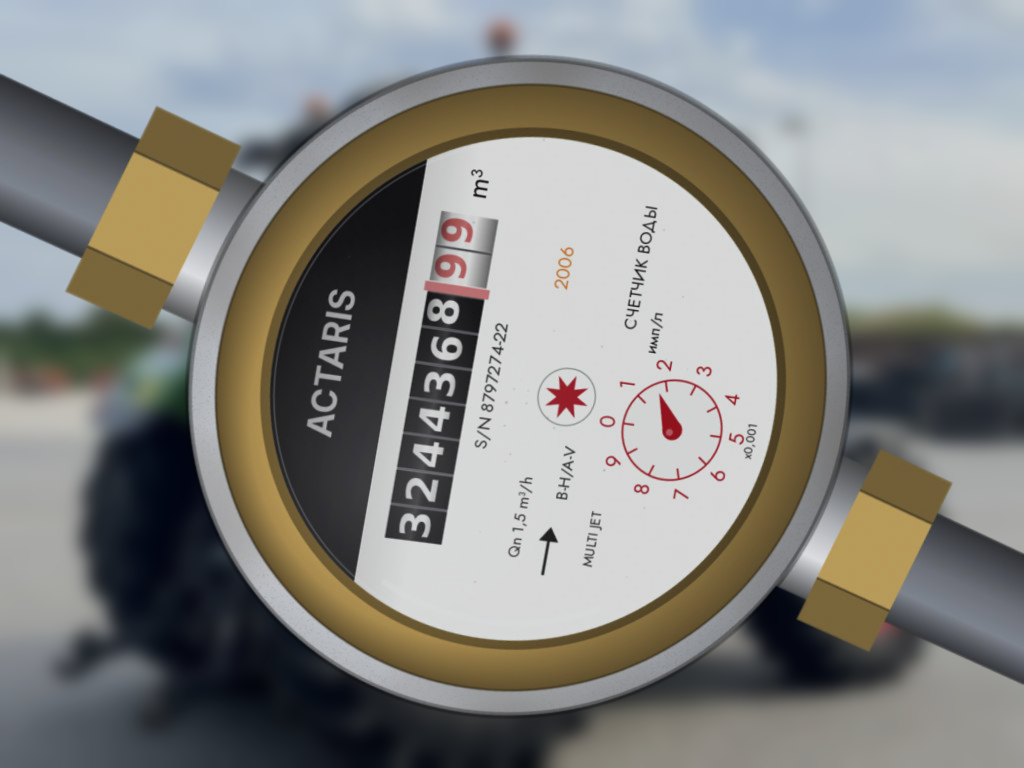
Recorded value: 3244368.991m³
